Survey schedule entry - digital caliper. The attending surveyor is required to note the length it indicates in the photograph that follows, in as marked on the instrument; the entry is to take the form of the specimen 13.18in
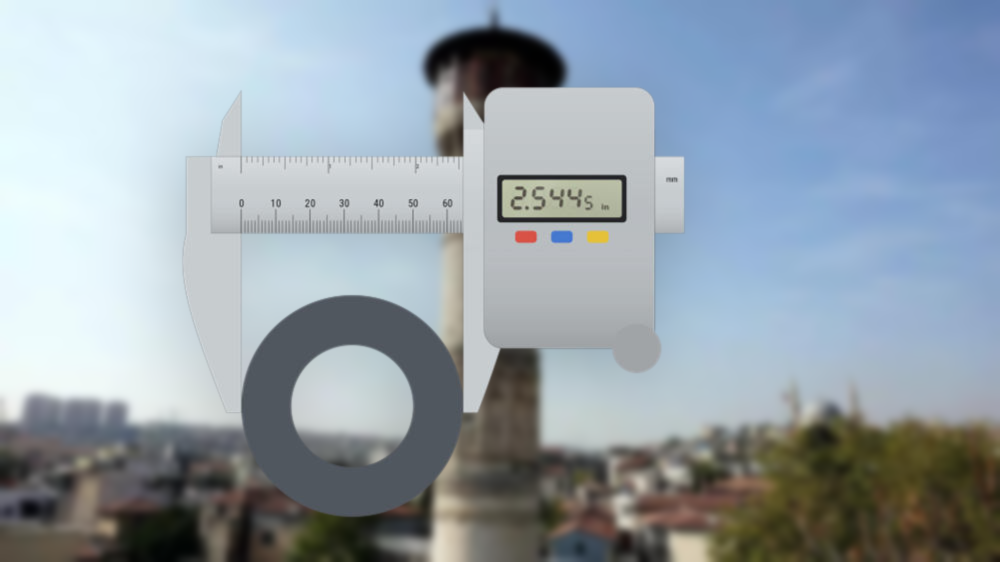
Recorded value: 2.5445in
